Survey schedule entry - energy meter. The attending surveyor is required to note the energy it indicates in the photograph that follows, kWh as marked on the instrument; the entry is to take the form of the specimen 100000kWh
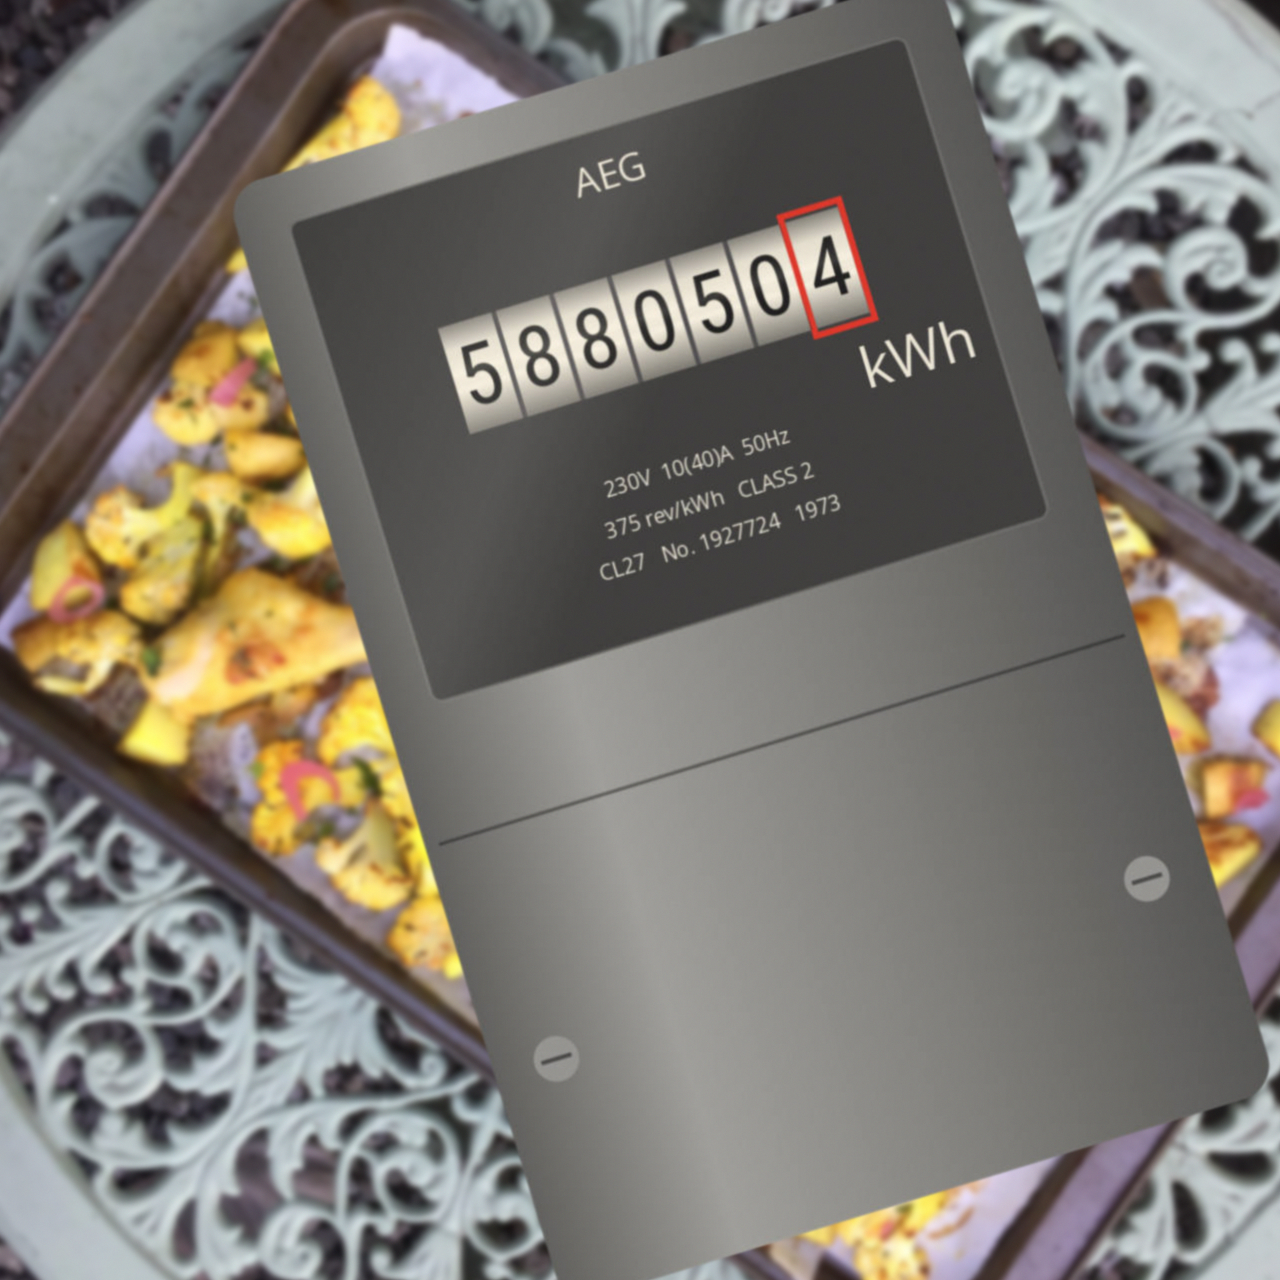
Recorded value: 588050.4kWh
